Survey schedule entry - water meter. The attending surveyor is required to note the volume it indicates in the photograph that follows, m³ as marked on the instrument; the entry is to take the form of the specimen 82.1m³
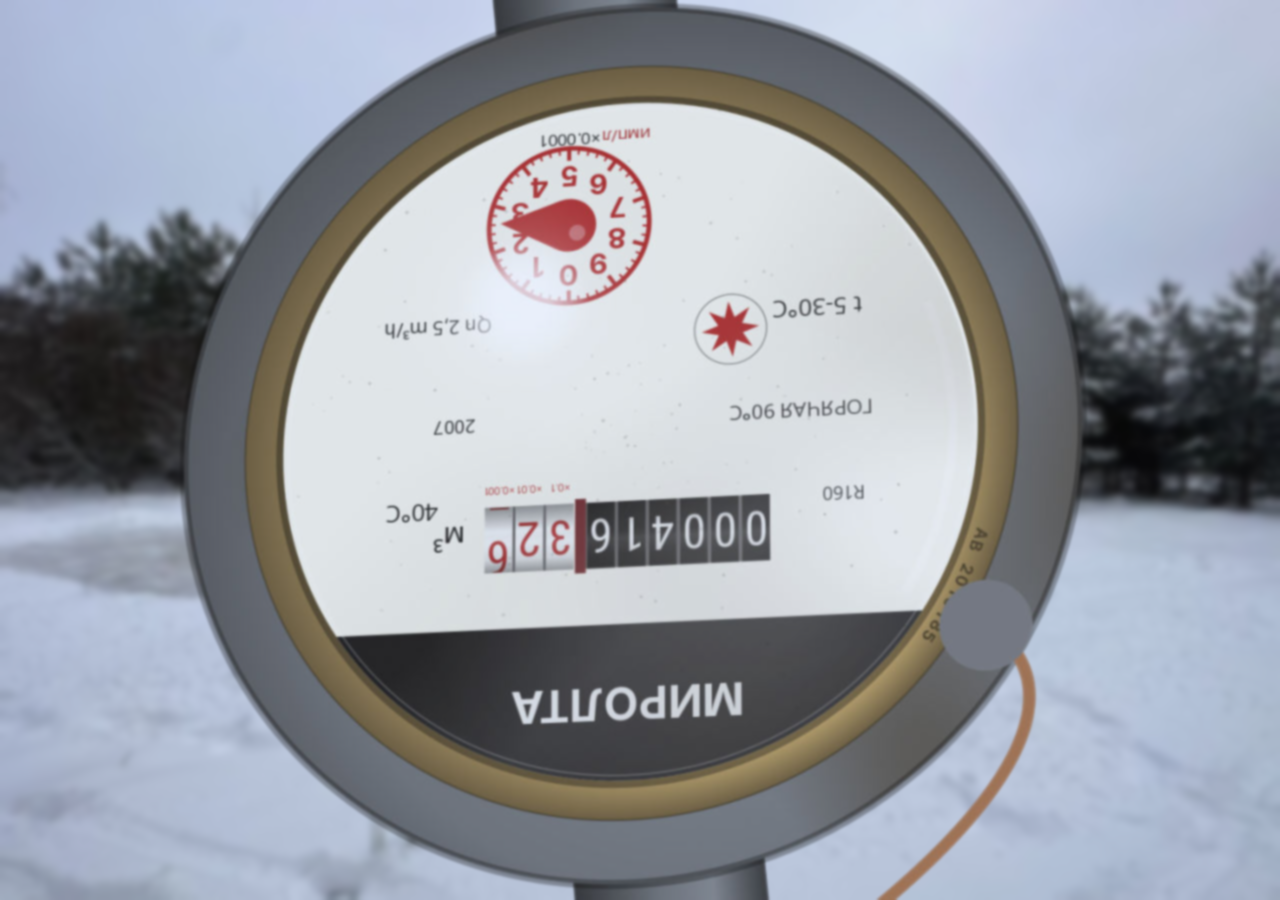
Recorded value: 416.3262m³
